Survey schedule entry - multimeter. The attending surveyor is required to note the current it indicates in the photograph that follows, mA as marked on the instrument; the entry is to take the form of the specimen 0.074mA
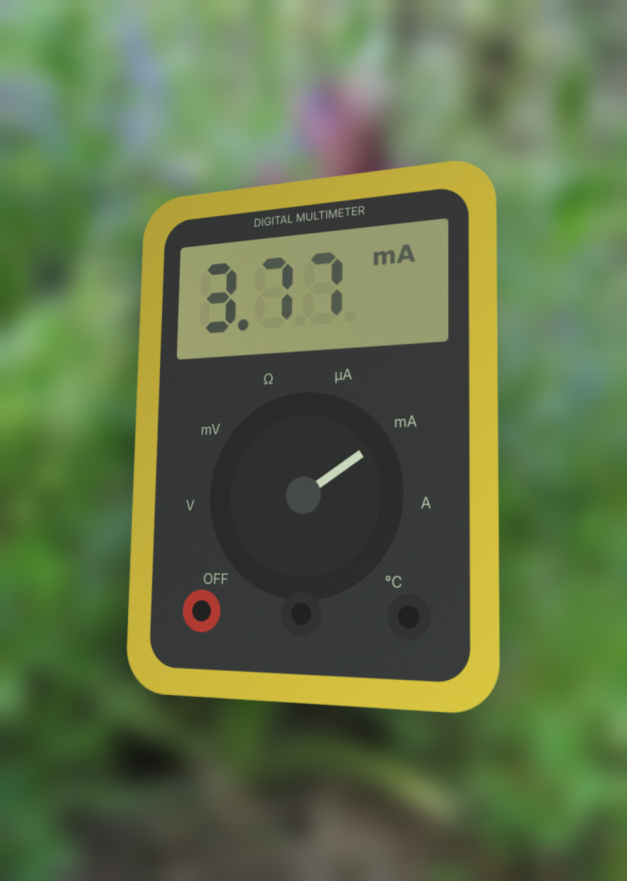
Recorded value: 3.77mA
